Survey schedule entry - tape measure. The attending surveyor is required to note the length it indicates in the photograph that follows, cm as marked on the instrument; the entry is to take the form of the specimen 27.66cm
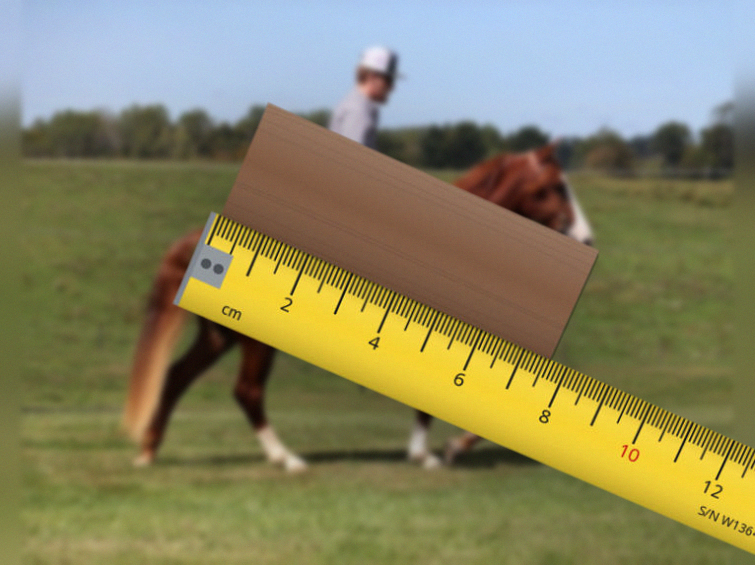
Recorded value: 7.6cm
